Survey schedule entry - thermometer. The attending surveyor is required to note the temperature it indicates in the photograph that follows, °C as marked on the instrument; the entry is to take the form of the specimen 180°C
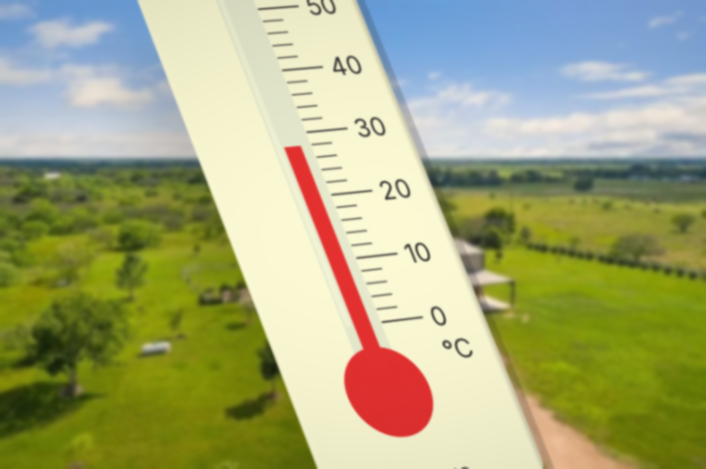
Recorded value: 28°C
